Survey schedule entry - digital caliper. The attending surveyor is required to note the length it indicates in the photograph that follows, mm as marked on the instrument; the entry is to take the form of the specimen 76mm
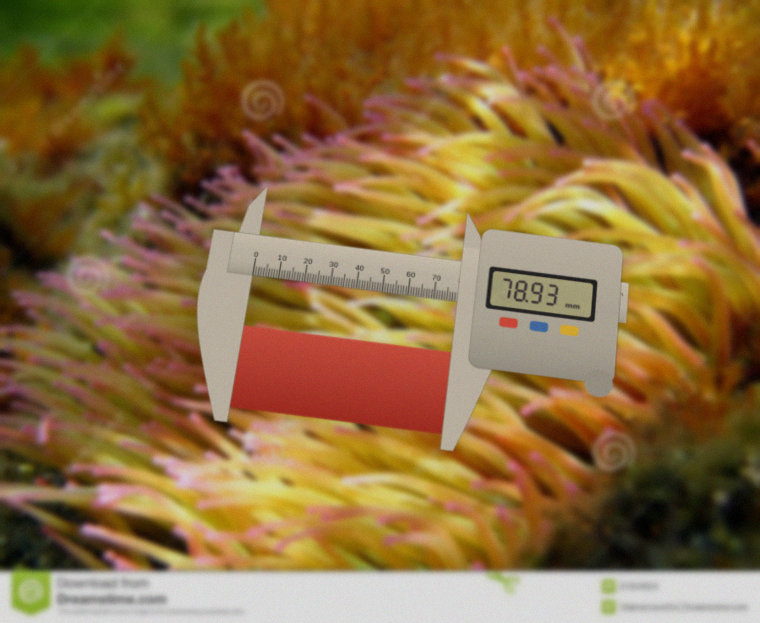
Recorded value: 78.93mm
